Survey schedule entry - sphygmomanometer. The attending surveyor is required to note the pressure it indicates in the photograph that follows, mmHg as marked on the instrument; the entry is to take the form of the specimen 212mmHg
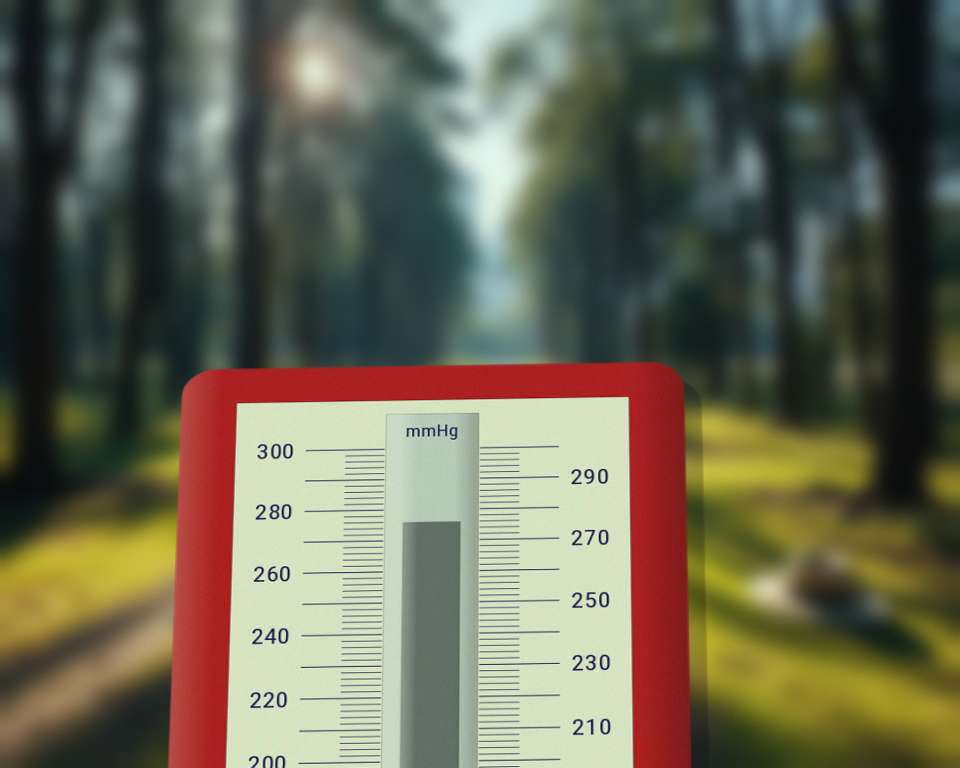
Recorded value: 276mmHg
